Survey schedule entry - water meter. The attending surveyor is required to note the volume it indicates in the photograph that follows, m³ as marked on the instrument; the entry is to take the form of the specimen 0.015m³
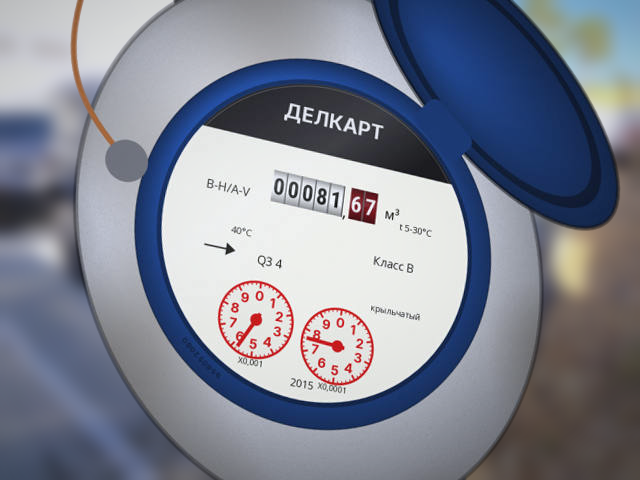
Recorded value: 81.6757m³
